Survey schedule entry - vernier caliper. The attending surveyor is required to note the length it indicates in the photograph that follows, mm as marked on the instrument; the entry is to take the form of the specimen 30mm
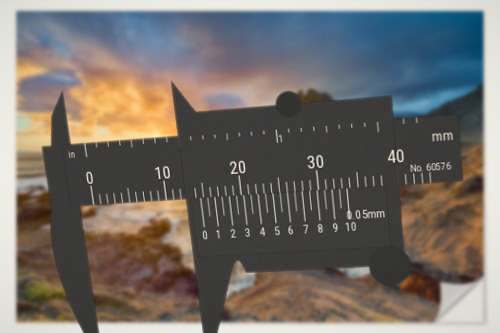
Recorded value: 14.6mm
